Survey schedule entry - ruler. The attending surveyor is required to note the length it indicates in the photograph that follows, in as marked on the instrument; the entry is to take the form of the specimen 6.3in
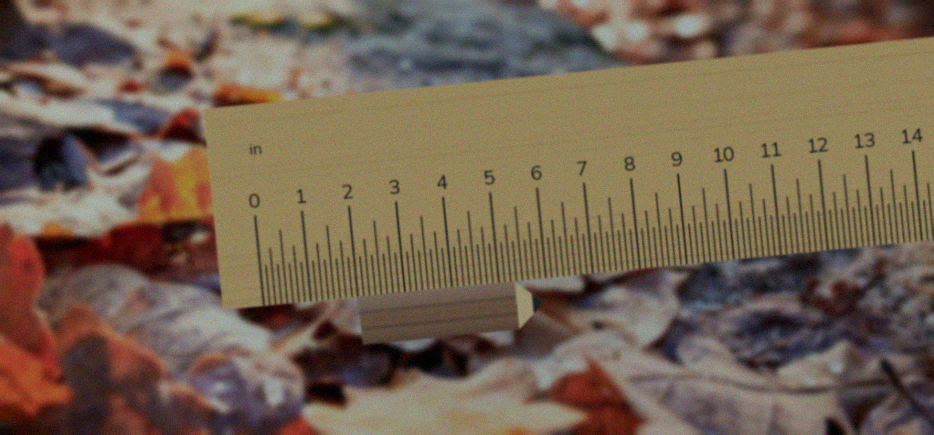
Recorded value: 3.875in
